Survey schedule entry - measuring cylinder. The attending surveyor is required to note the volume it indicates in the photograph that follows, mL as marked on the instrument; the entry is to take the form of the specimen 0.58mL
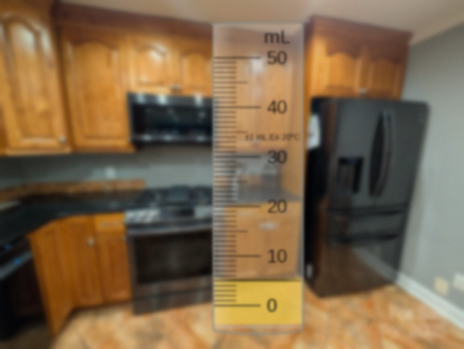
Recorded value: 5mL
